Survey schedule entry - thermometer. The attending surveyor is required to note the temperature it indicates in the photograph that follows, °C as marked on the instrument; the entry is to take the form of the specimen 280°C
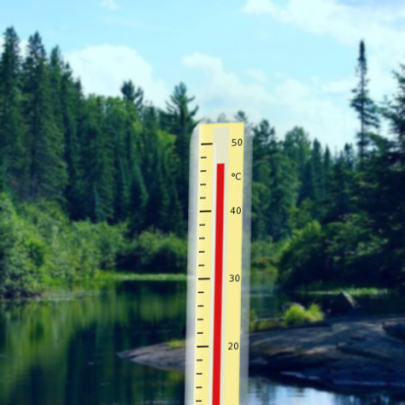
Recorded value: 47°C
